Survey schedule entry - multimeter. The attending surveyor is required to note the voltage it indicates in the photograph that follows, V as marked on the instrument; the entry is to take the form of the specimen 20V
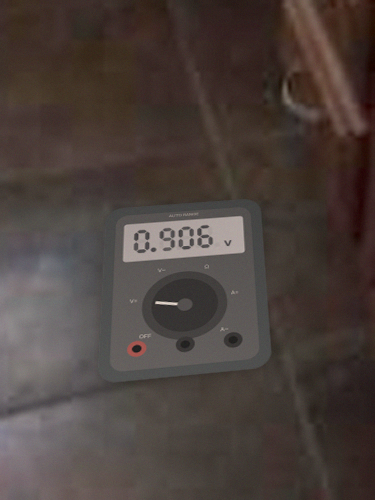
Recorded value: 0.906V
